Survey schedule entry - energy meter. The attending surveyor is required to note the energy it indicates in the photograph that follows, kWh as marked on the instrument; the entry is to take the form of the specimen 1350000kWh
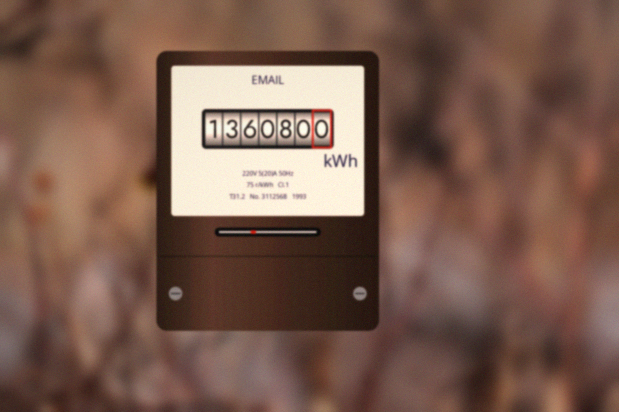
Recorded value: 136080.0kWh
